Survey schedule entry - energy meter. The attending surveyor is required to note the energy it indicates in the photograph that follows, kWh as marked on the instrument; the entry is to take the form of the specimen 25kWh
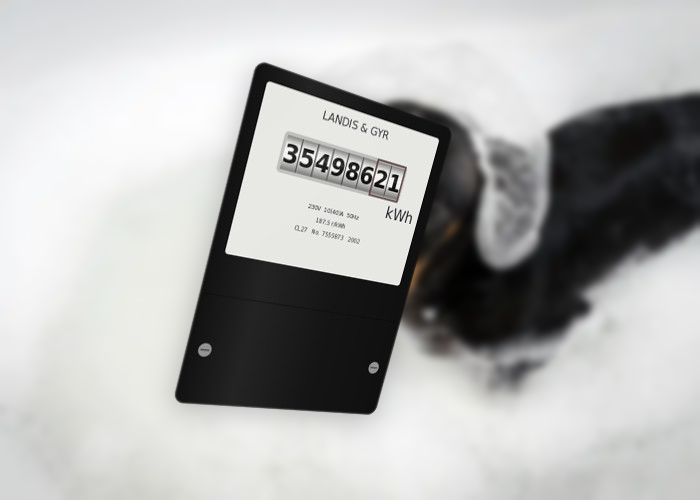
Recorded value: 354986.21kWh
